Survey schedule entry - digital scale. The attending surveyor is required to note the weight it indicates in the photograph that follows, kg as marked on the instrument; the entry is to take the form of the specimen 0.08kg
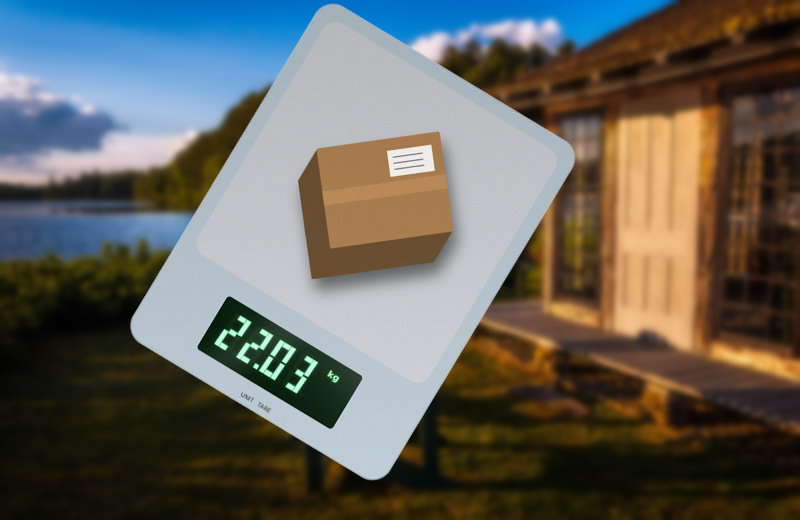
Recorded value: 22.03kg
